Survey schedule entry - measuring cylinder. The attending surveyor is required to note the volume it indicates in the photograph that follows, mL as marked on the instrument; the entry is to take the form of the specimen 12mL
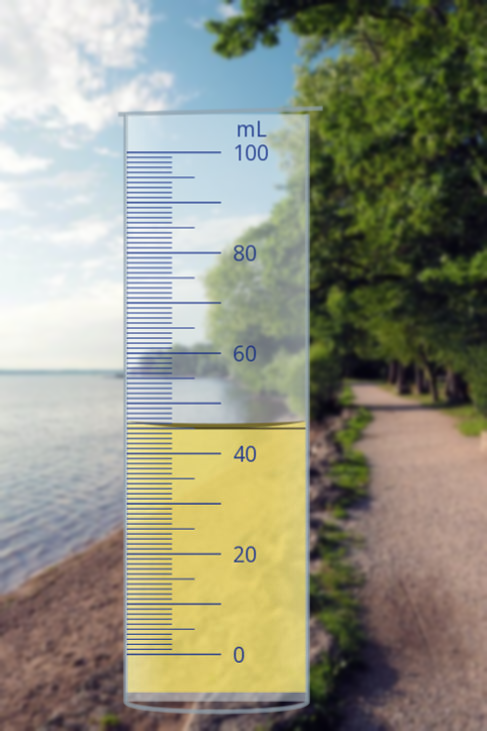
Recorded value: 45mL
